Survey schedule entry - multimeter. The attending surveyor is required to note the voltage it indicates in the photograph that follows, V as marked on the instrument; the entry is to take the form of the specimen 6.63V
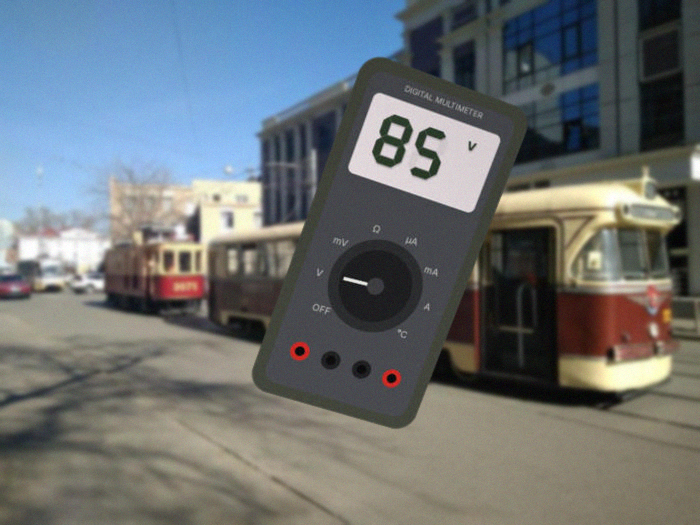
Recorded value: 85V
